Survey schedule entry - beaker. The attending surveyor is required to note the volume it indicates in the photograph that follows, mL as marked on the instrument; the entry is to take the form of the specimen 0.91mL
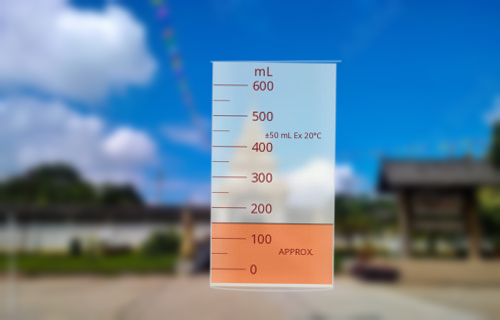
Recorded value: 150mL
